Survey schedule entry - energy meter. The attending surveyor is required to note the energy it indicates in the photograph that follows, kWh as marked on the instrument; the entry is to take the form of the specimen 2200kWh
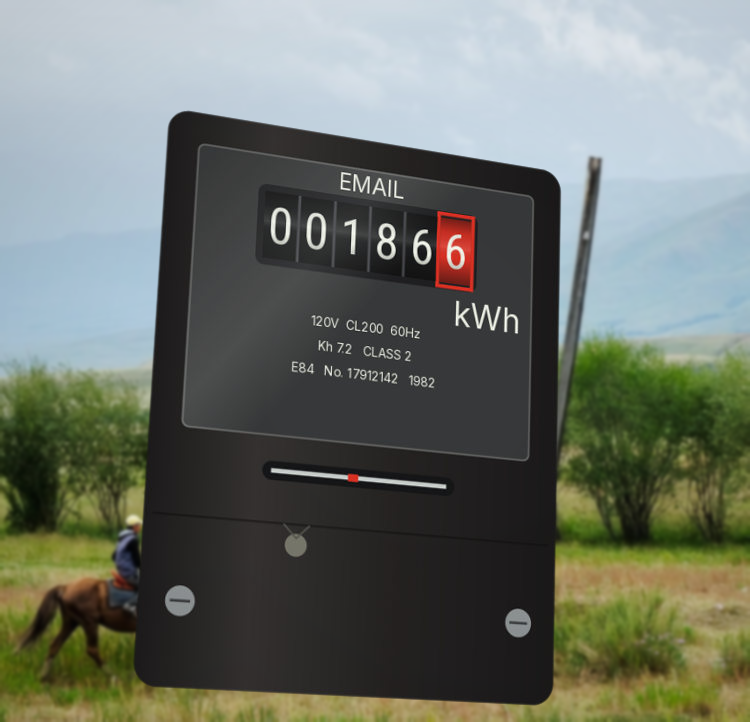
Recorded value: 186.6kWh
